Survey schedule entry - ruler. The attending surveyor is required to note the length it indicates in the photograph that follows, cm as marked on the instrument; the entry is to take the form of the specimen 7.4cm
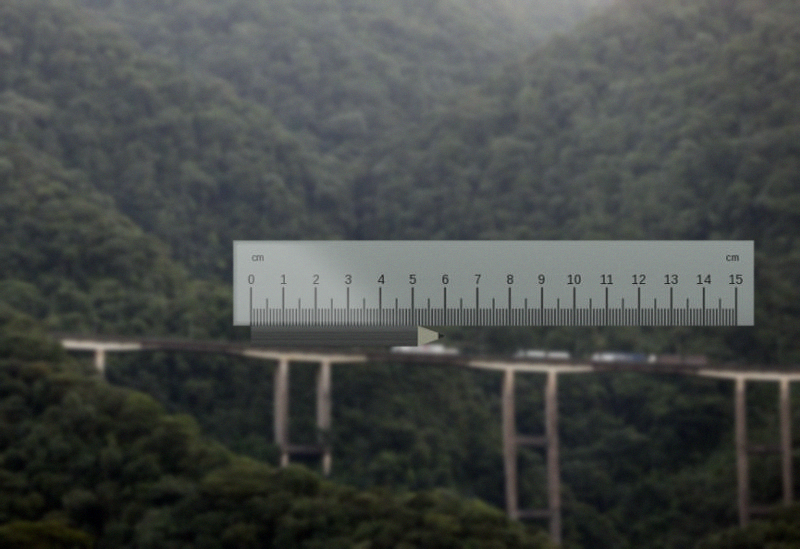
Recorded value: 6cm
